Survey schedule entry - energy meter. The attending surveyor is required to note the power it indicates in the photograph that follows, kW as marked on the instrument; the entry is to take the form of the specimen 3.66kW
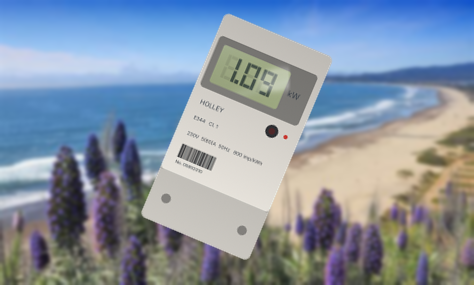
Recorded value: 1.09kW
